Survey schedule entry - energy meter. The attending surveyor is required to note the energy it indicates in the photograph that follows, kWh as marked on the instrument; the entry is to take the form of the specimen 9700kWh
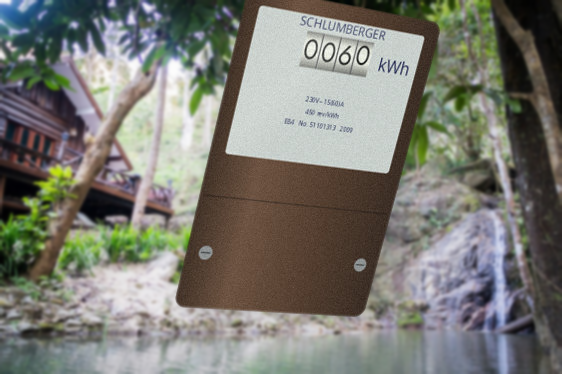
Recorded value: 60kWh
